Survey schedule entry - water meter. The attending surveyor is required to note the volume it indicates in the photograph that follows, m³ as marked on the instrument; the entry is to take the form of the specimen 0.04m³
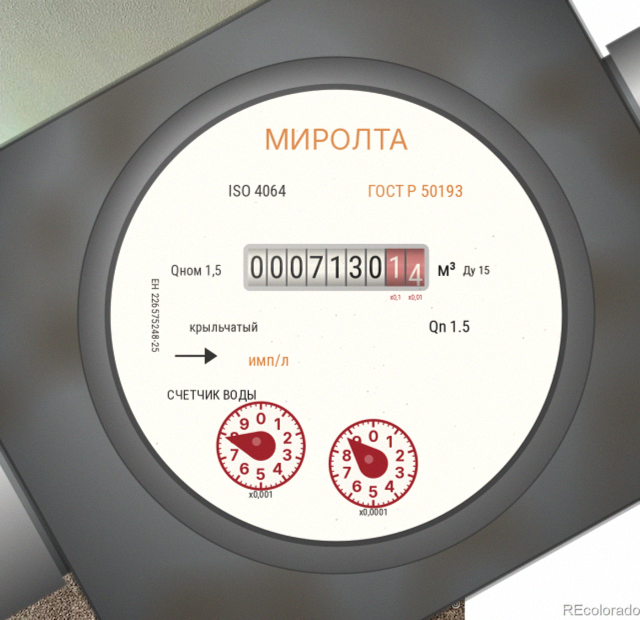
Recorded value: 7130.1378m³
